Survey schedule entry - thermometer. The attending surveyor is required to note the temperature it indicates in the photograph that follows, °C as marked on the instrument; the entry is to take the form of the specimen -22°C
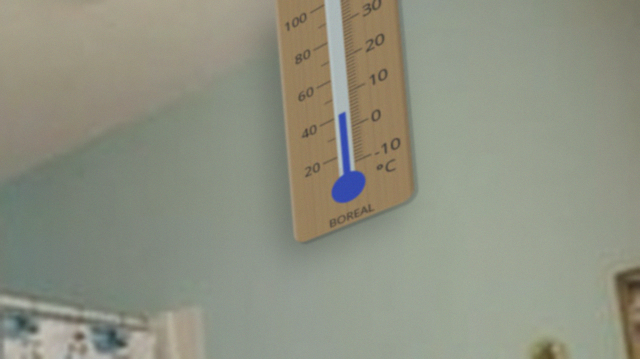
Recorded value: 5°C
